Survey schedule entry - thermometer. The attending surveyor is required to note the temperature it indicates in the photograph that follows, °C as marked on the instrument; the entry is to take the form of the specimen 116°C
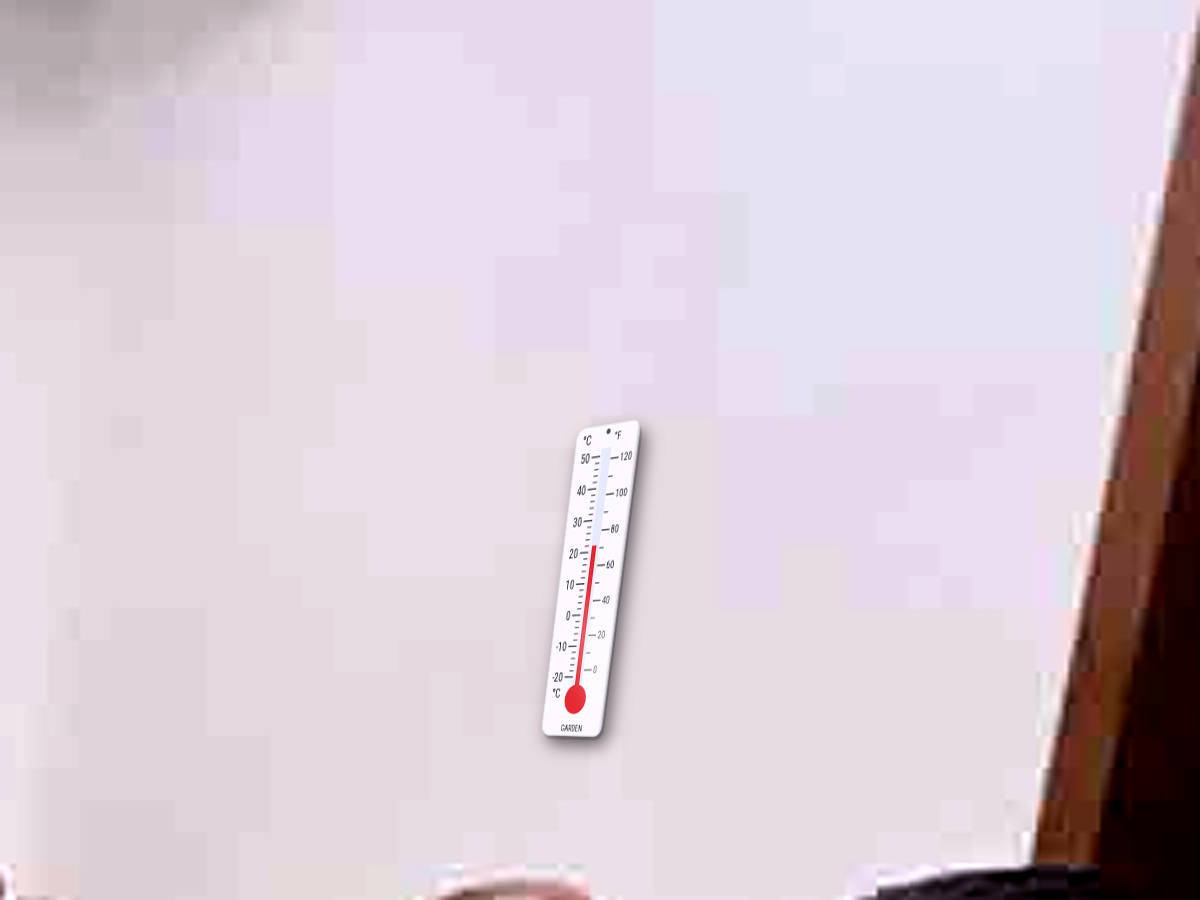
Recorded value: 22°C
